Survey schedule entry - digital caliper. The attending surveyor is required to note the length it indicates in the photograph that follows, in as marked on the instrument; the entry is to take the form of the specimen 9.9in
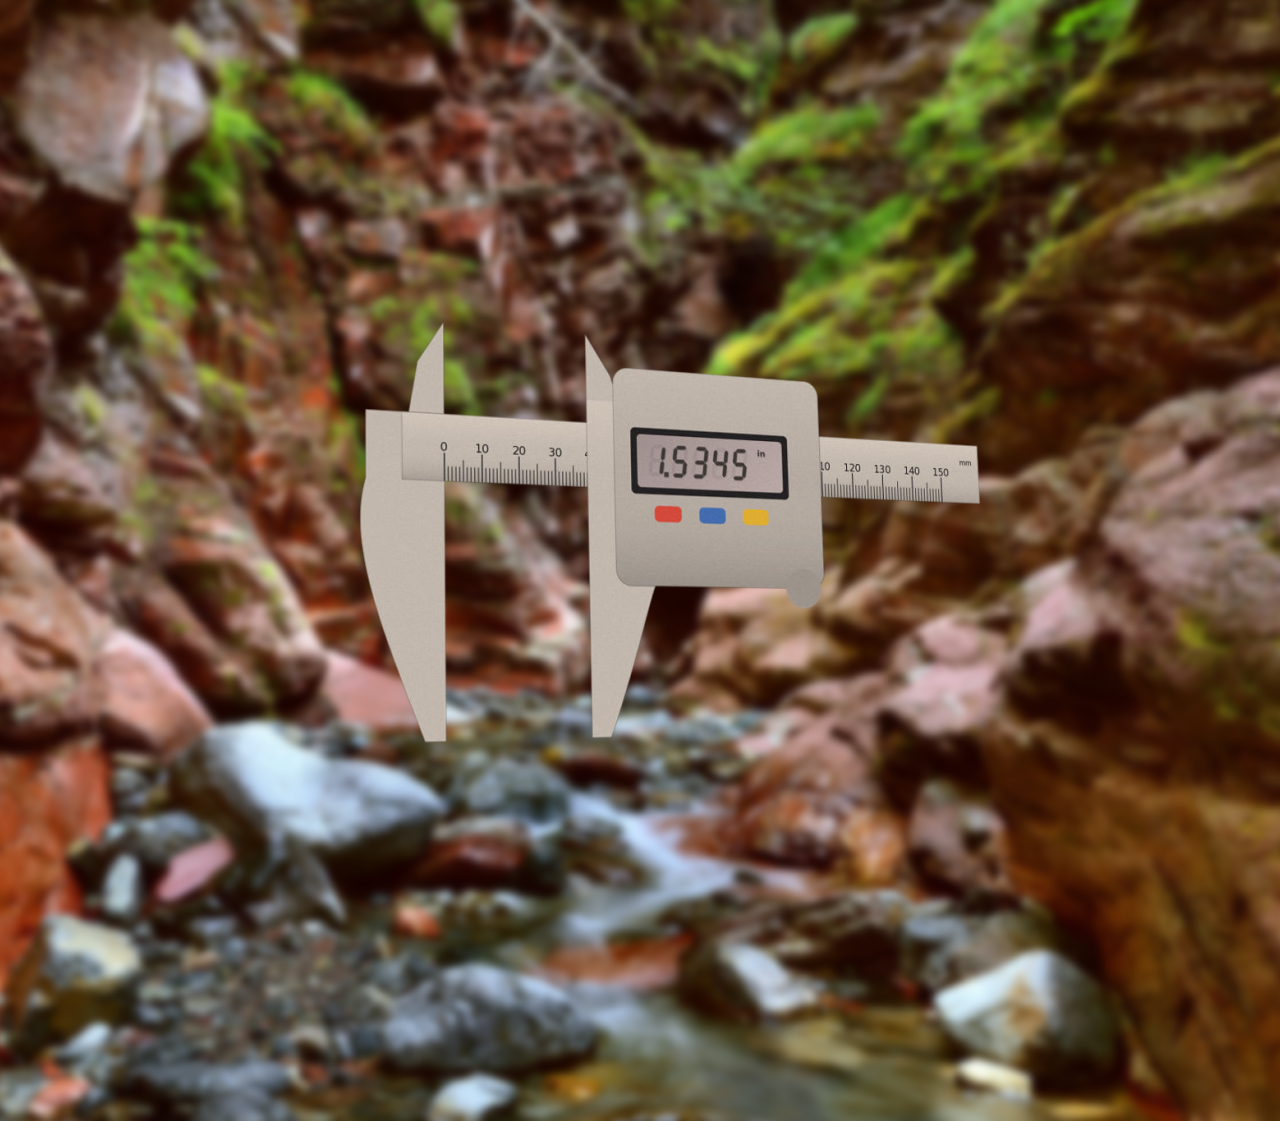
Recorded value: 1.5345in
